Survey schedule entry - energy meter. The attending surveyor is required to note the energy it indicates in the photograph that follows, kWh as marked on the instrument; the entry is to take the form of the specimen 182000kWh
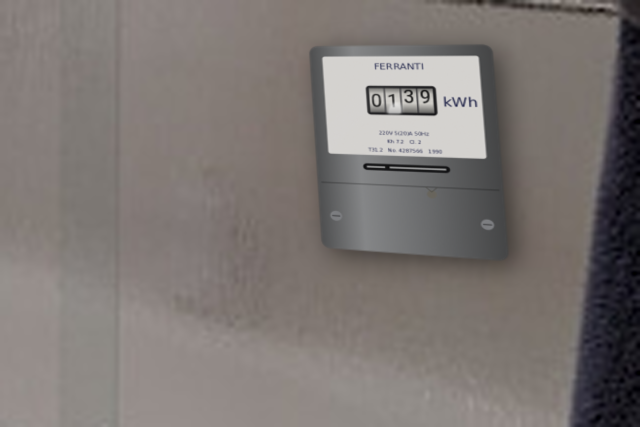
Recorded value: 139kWh
